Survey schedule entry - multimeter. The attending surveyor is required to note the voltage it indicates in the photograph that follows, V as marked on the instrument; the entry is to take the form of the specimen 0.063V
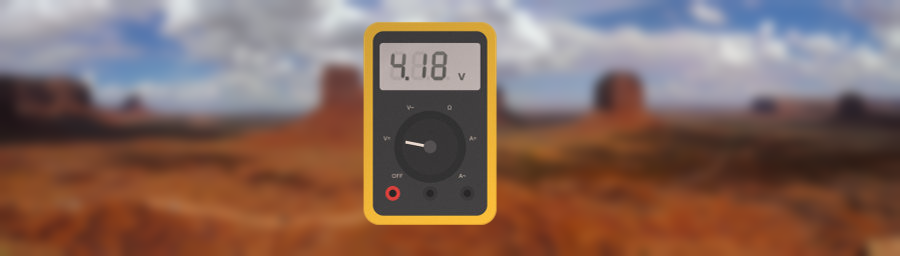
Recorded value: 4.18V
